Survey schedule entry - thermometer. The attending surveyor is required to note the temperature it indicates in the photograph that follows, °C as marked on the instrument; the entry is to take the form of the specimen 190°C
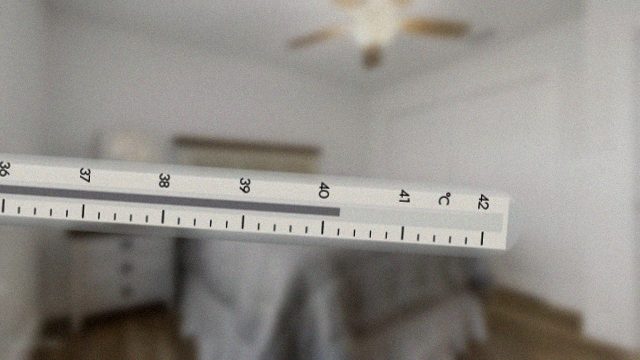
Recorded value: 40.2°C
